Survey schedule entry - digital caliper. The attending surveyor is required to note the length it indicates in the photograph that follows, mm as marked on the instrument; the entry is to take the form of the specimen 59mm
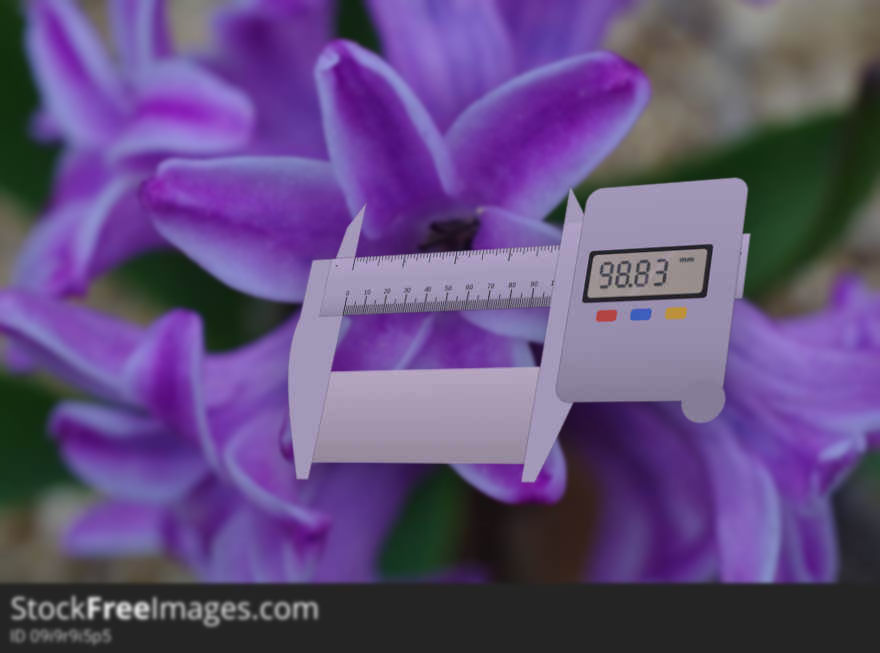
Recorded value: 98.83mm
